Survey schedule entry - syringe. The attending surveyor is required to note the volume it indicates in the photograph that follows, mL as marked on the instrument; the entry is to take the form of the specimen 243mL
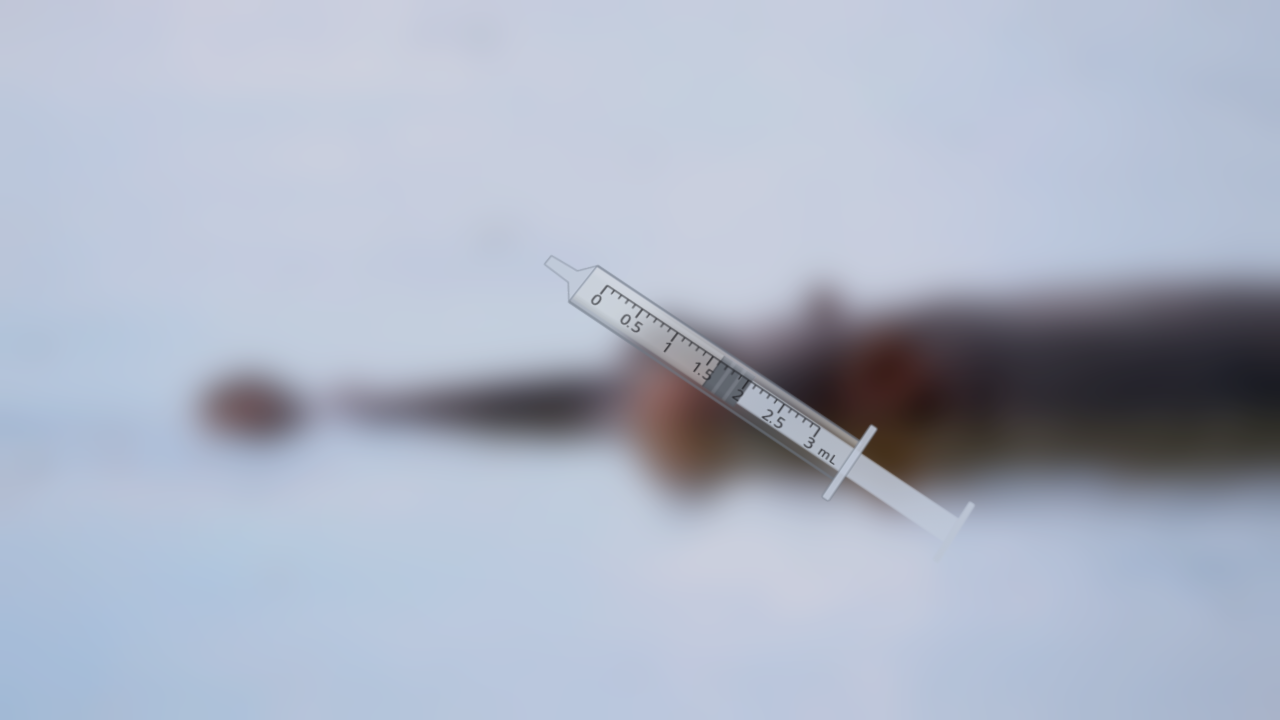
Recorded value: 1.6mL
